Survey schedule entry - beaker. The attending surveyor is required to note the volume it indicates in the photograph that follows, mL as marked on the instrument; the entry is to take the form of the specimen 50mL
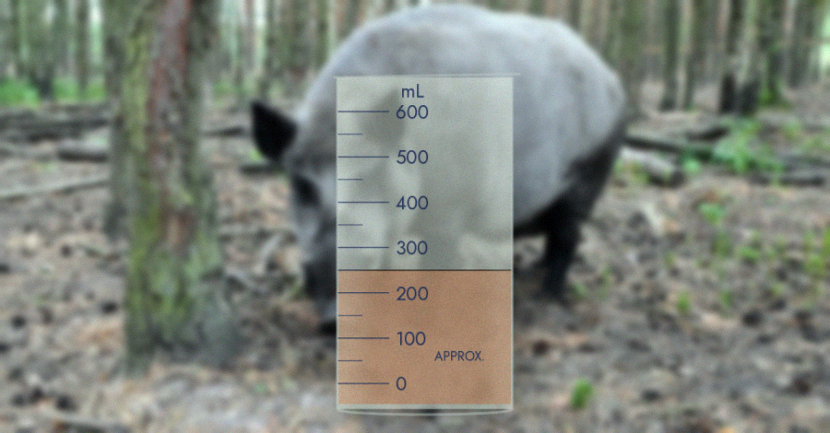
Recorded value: 250mL
